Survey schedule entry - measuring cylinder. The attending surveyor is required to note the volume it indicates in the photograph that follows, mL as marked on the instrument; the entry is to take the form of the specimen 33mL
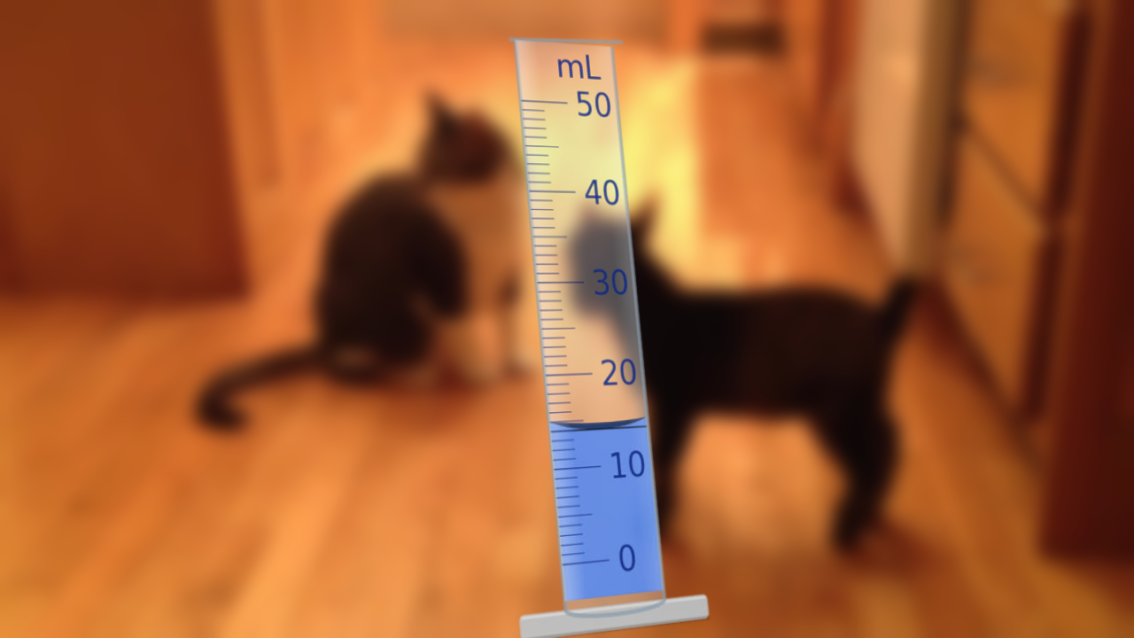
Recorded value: 14mL
